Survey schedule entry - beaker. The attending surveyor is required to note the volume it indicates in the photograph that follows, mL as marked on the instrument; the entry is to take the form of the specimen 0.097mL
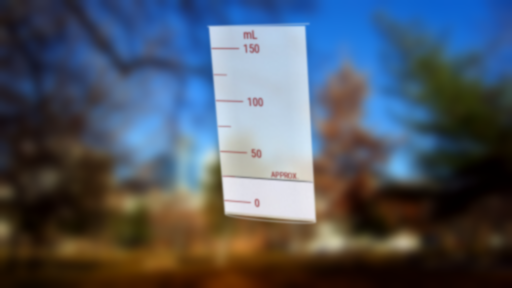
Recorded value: 25mL
